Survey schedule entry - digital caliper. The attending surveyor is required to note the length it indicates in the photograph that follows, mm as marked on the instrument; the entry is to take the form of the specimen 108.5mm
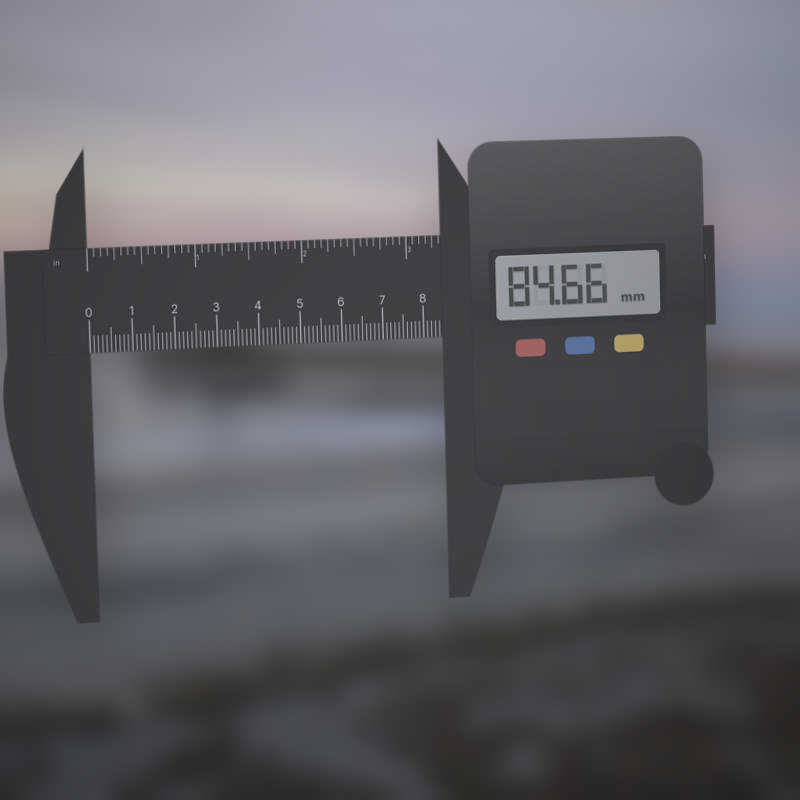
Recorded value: 84.66mm
